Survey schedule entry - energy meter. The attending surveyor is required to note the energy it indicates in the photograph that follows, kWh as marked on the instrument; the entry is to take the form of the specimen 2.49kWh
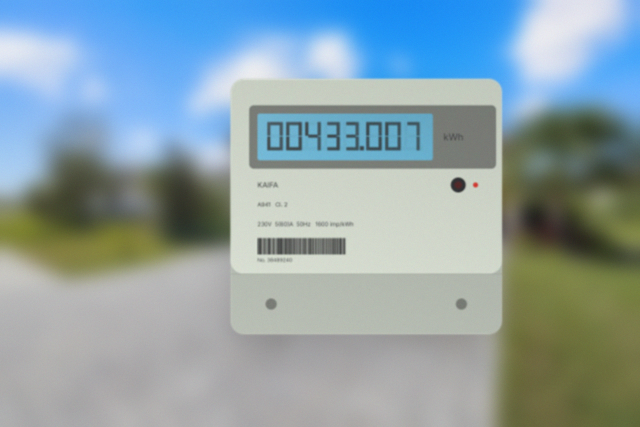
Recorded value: 433.007kWh
